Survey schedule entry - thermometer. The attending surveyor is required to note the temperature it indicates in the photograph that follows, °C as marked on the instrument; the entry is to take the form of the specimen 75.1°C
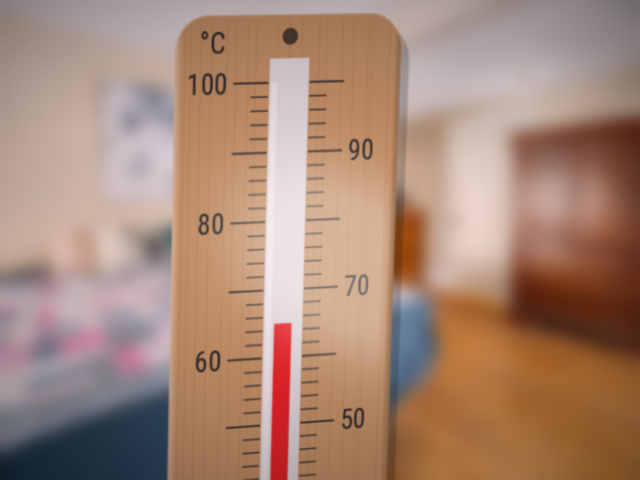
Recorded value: 65°C
